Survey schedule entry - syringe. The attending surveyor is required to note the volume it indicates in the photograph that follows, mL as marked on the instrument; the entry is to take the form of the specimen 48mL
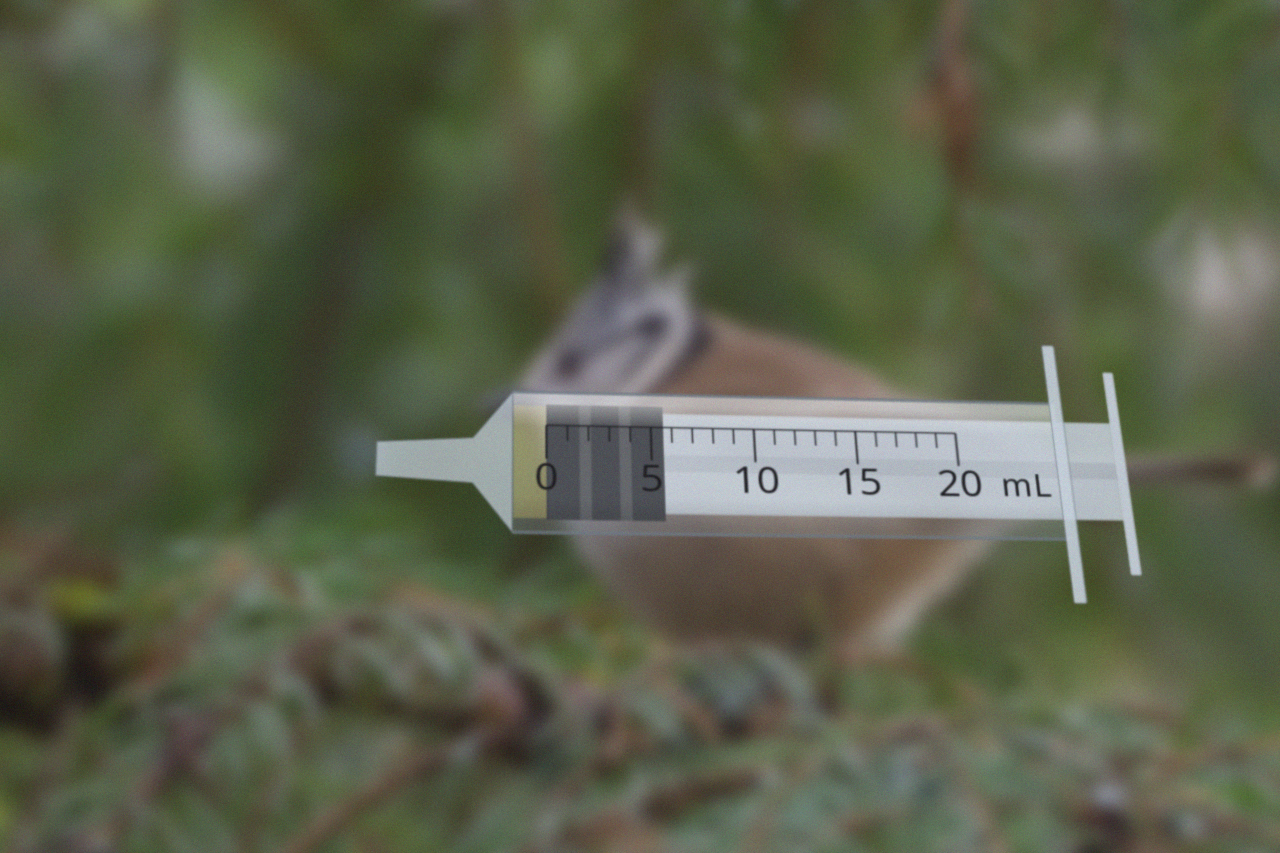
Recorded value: 0mL
